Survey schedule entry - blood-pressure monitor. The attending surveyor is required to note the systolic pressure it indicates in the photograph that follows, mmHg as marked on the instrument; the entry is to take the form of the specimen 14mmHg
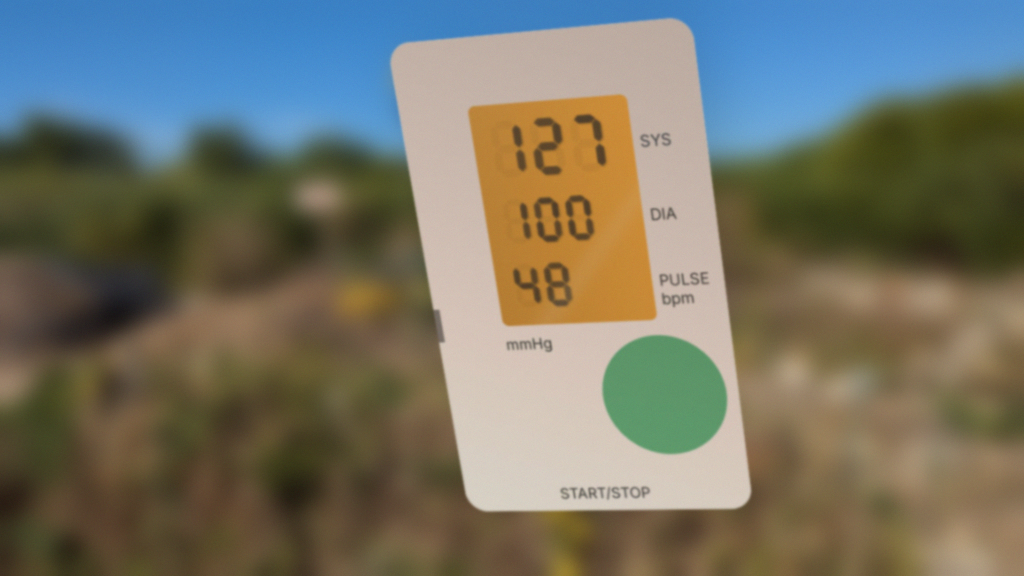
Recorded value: 127mmHg
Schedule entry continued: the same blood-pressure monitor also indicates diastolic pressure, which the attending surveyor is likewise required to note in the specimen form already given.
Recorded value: 100mmHg
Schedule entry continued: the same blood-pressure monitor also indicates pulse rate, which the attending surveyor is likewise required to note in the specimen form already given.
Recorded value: 48bpm
